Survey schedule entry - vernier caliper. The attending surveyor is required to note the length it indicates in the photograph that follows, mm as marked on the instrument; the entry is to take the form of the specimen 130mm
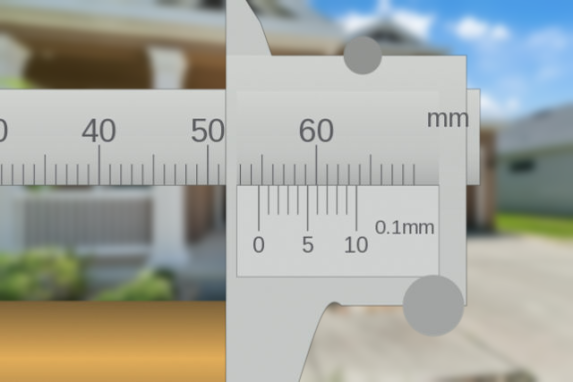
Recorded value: 54.7mm
